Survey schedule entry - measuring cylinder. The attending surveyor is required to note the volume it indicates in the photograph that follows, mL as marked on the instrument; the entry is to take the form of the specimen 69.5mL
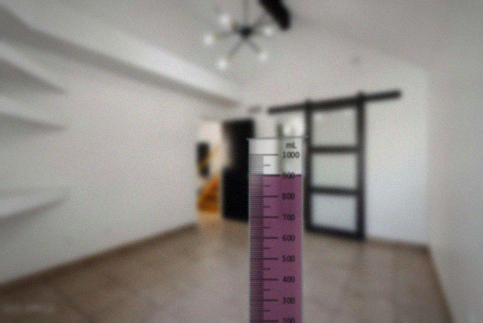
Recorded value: 900mL
